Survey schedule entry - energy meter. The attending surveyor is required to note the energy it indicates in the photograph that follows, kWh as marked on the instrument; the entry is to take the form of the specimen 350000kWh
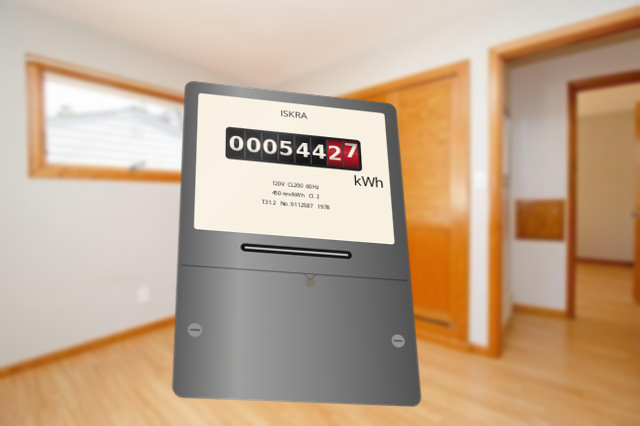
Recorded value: 544.27kWh
